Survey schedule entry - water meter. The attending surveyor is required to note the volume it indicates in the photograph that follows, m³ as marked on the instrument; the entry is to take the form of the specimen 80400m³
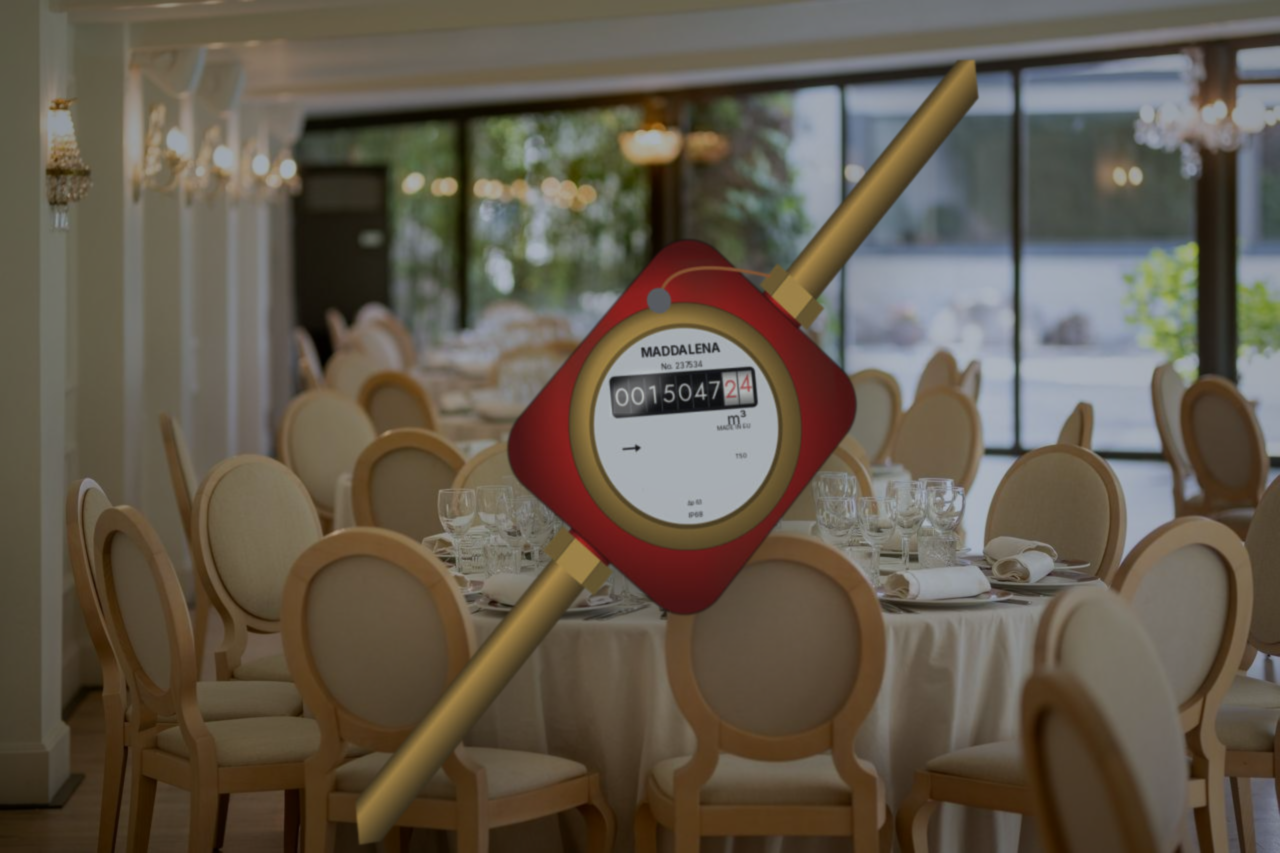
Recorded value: 15047.24m³
